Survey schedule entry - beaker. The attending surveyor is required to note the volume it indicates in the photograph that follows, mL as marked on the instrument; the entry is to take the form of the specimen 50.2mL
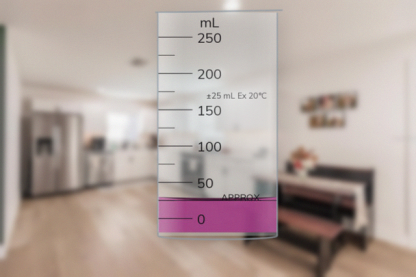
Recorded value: 25mL
